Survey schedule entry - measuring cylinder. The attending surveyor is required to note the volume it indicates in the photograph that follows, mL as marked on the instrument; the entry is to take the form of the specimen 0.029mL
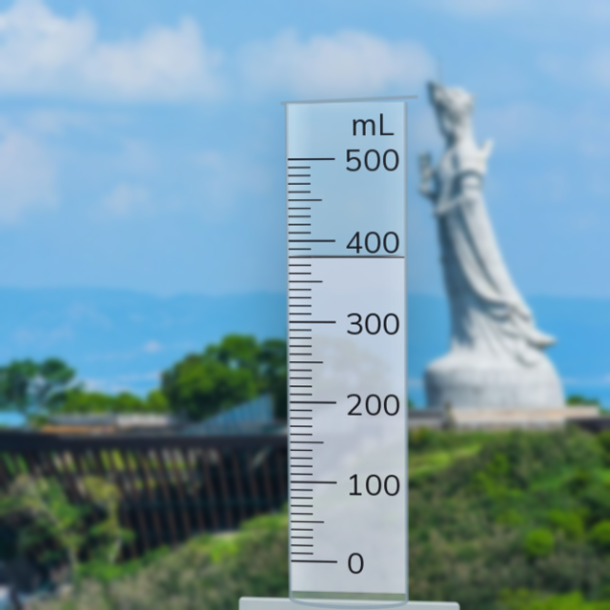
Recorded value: 380mL
